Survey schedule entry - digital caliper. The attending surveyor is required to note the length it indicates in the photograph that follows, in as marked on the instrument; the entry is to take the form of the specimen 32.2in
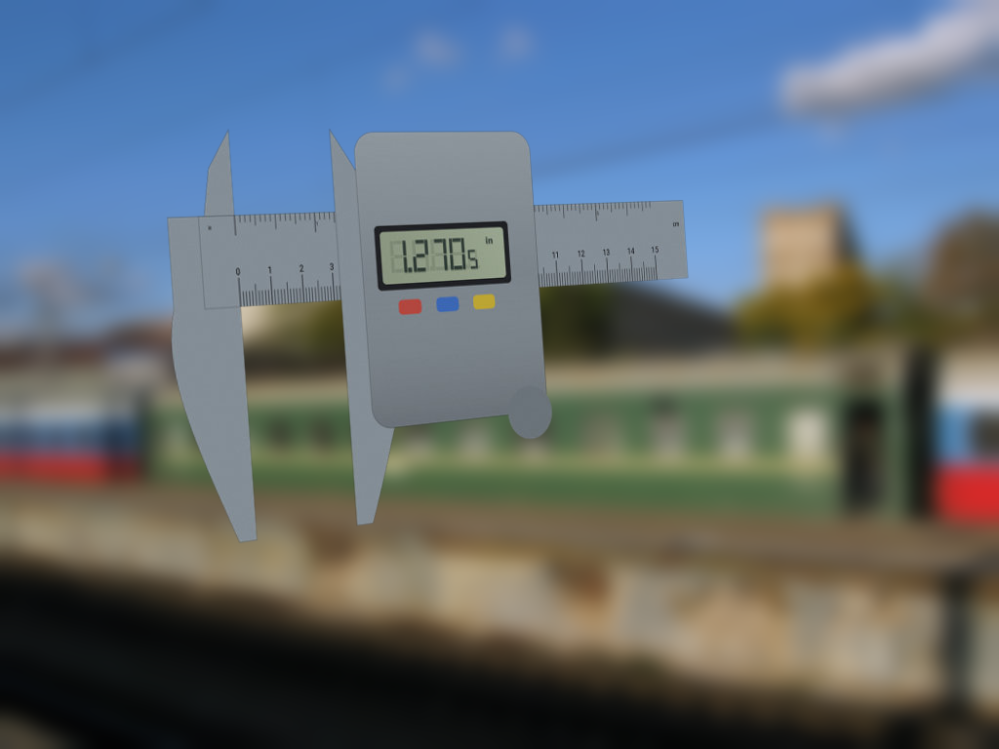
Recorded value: 1.2705in
